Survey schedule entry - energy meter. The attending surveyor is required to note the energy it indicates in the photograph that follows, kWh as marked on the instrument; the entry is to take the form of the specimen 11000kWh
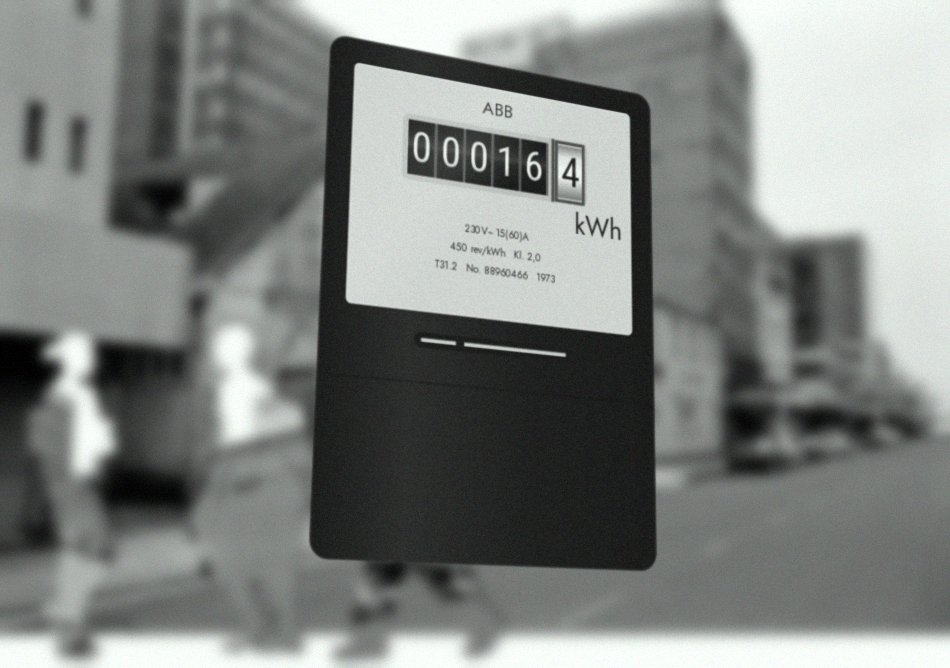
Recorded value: 16.4kWh
